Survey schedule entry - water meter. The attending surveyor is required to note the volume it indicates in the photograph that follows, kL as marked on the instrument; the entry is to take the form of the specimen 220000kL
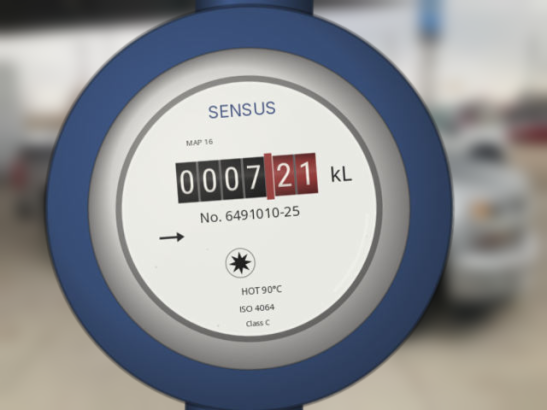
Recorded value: 7.21kL
